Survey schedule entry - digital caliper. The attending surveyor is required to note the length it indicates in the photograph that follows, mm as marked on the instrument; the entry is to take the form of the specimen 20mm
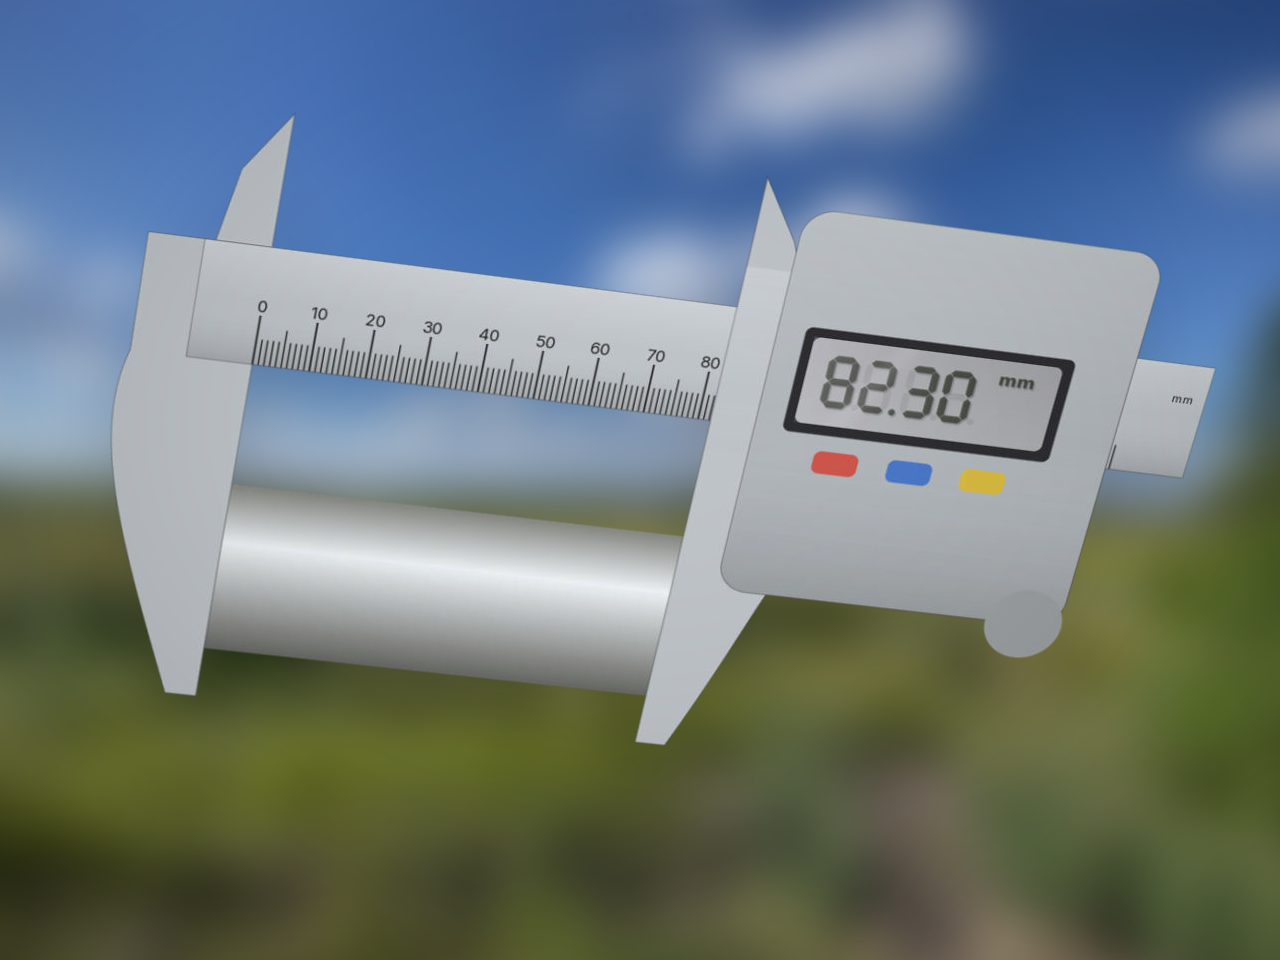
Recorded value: 82.30mm
